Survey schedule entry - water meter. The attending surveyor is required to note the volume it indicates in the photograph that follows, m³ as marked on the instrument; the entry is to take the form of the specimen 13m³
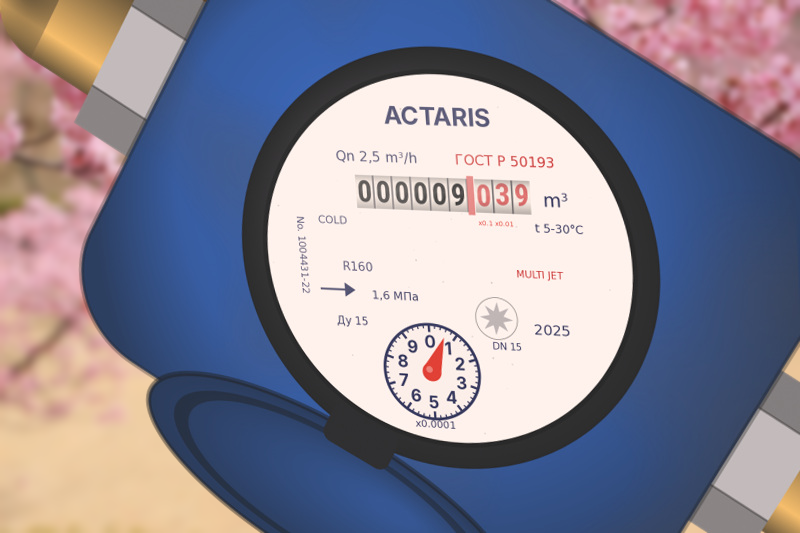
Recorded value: 9.0390m³
